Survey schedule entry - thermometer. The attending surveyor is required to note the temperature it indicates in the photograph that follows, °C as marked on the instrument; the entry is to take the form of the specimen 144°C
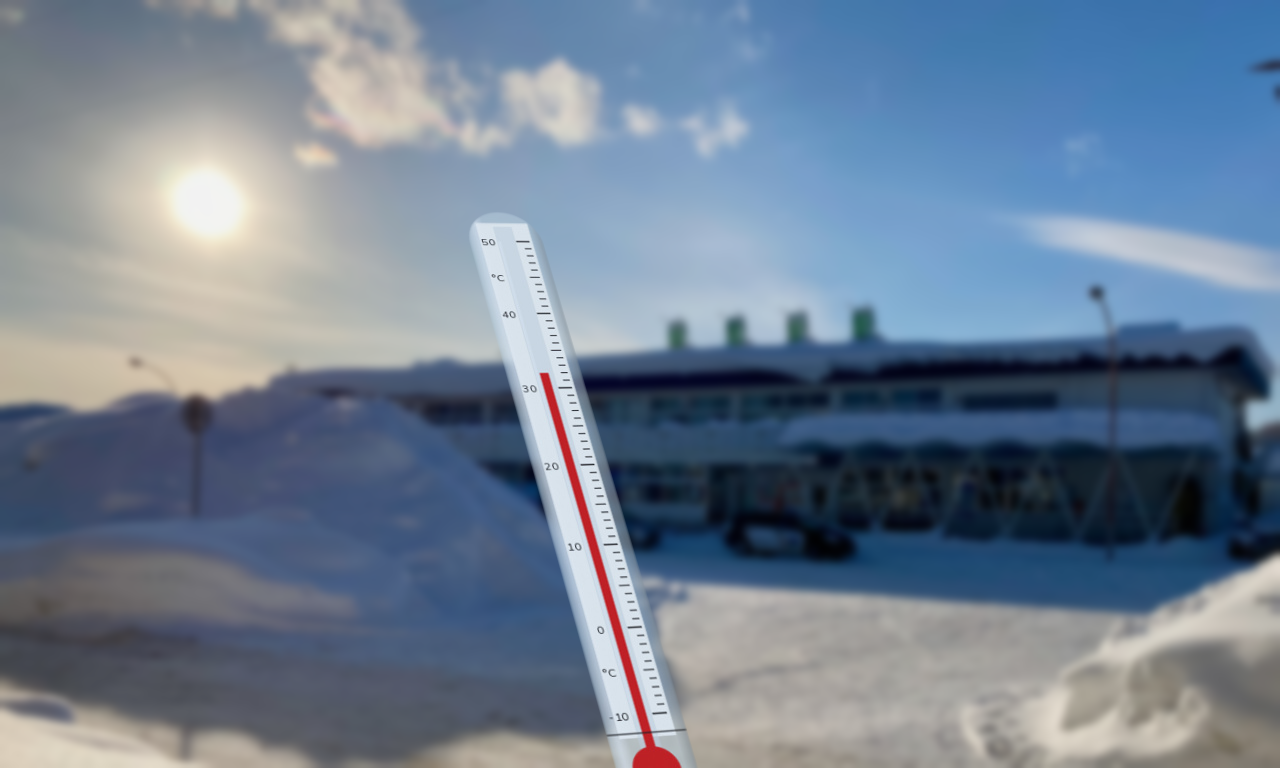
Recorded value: 32°C
